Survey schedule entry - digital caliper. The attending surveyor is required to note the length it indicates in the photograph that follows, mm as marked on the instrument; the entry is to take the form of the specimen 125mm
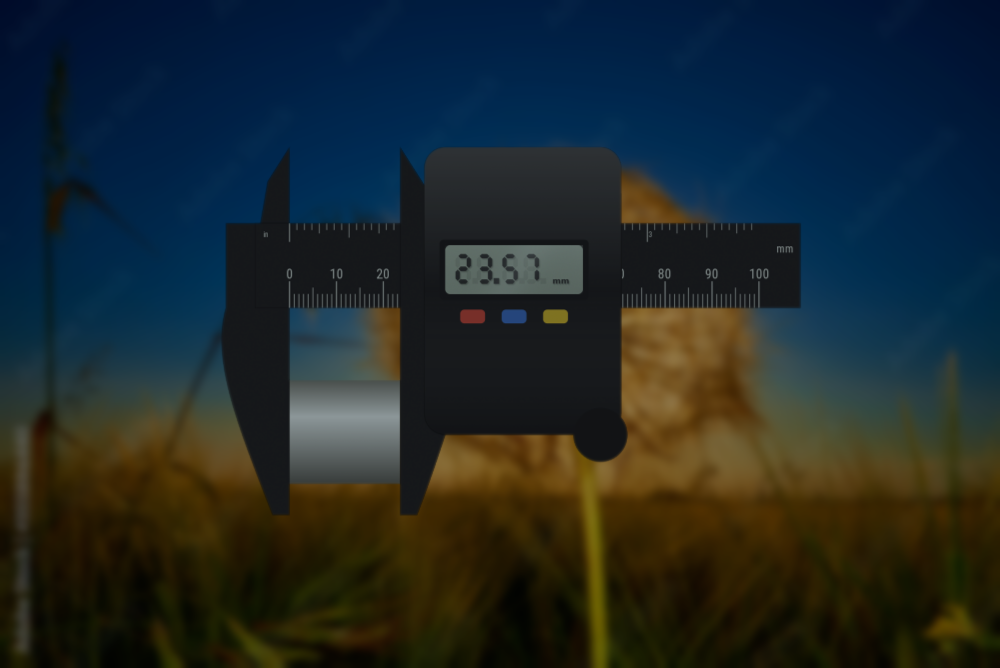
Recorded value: 23.57mm
